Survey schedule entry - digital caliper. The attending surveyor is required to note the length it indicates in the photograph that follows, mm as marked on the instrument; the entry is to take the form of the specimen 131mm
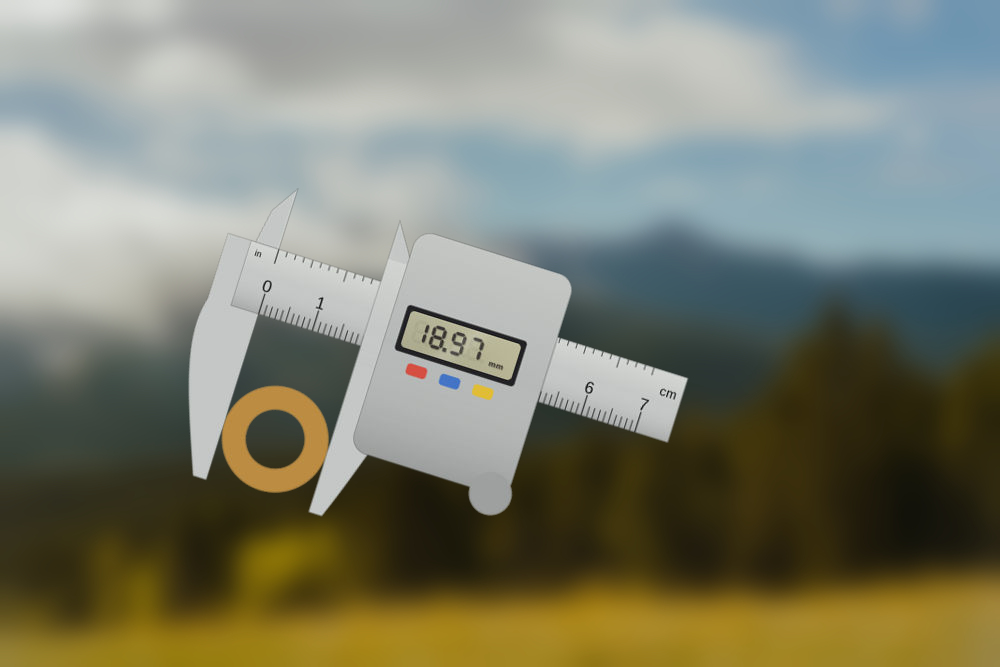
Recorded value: 18.97mm
